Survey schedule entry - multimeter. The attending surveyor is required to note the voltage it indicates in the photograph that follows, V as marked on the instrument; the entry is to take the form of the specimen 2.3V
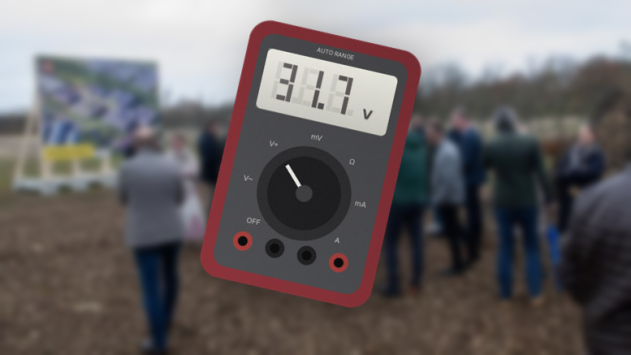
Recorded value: 31.7V
